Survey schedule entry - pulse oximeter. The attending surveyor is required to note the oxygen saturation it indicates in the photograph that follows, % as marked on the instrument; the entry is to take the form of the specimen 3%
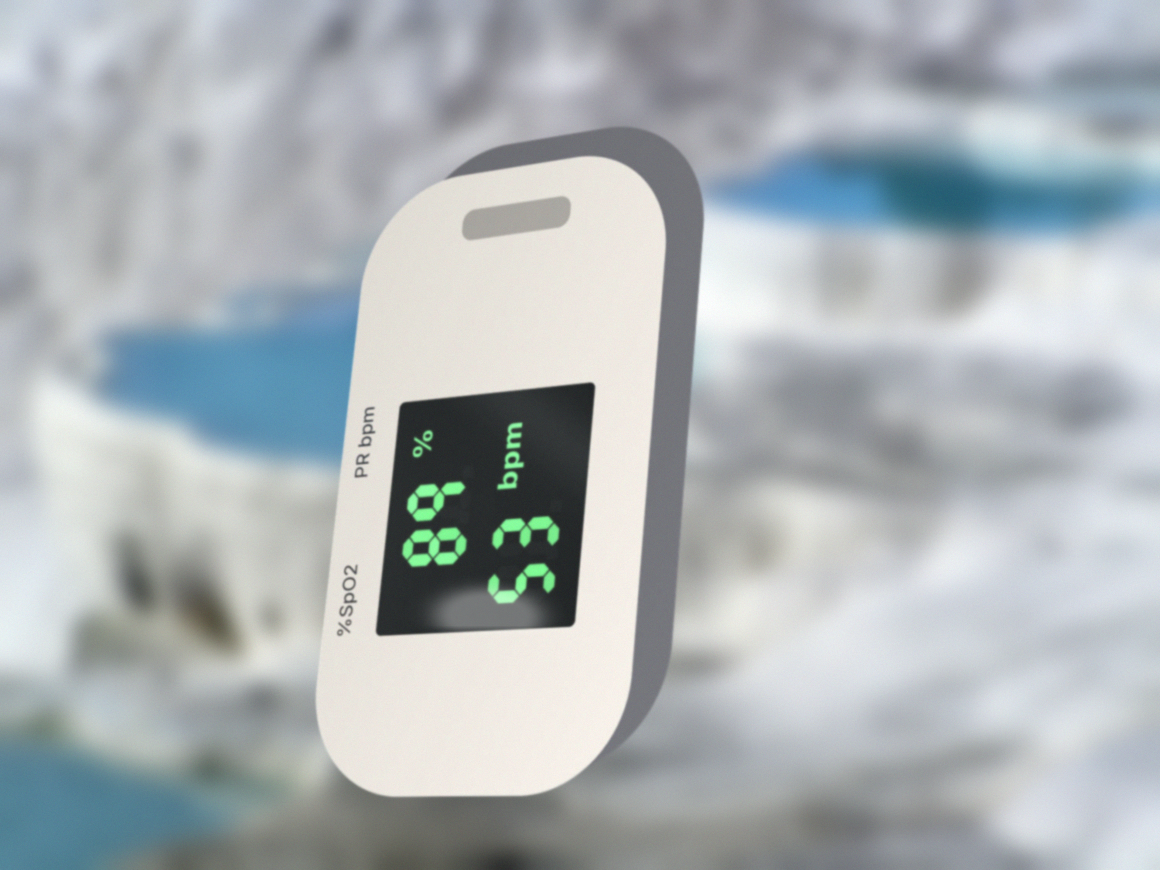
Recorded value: 89%
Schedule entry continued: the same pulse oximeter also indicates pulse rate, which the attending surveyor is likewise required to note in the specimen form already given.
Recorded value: 53bpm
